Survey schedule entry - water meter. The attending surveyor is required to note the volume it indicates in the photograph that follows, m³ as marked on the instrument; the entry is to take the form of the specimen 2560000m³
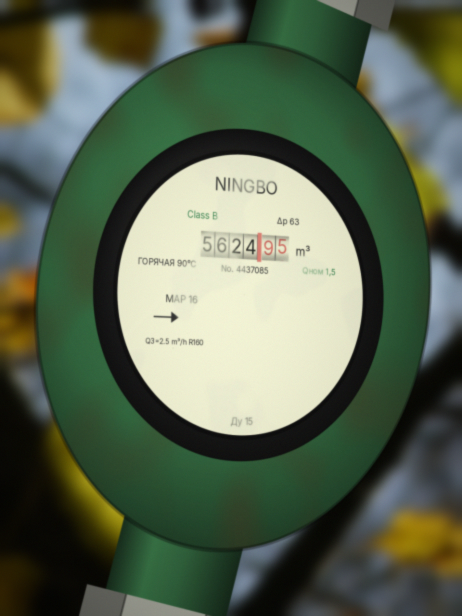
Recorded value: 5624.95m³
